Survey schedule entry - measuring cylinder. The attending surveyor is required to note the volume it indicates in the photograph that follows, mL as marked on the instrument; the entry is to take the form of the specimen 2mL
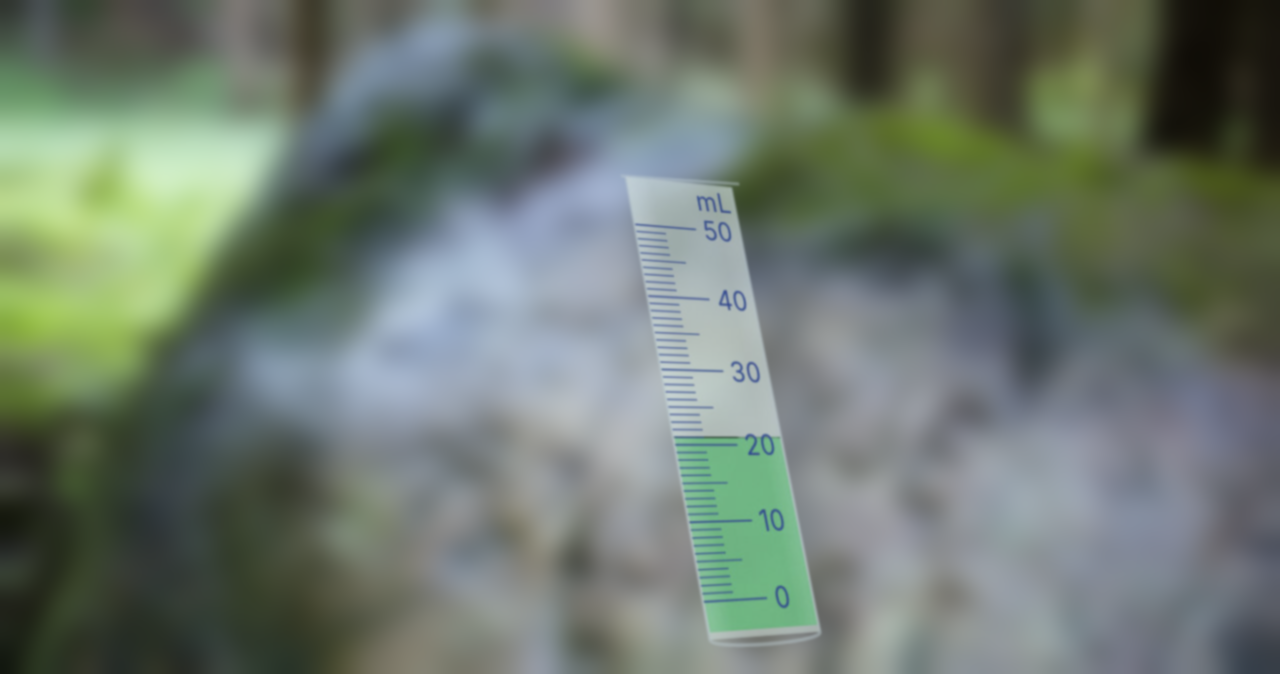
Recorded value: 21mL
